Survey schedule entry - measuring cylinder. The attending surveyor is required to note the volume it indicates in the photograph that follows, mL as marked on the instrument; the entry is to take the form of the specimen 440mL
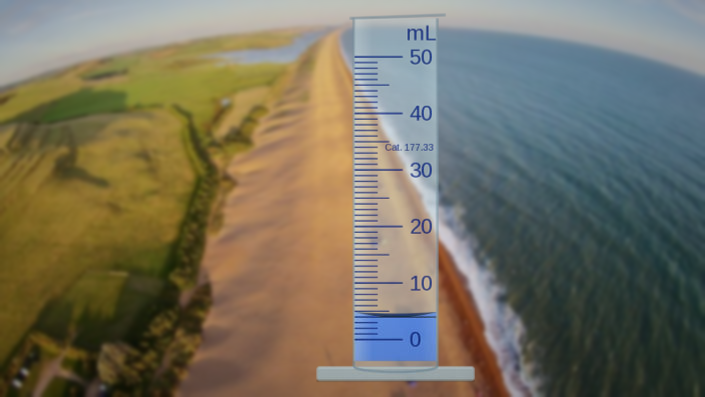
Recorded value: 4mL
